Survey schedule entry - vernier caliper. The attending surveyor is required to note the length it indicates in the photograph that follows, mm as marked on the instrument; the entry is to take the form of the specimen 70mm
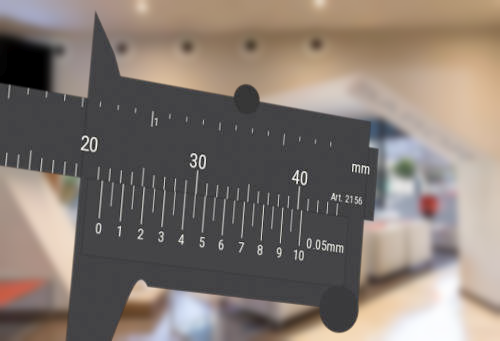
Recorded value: 21.4mm
